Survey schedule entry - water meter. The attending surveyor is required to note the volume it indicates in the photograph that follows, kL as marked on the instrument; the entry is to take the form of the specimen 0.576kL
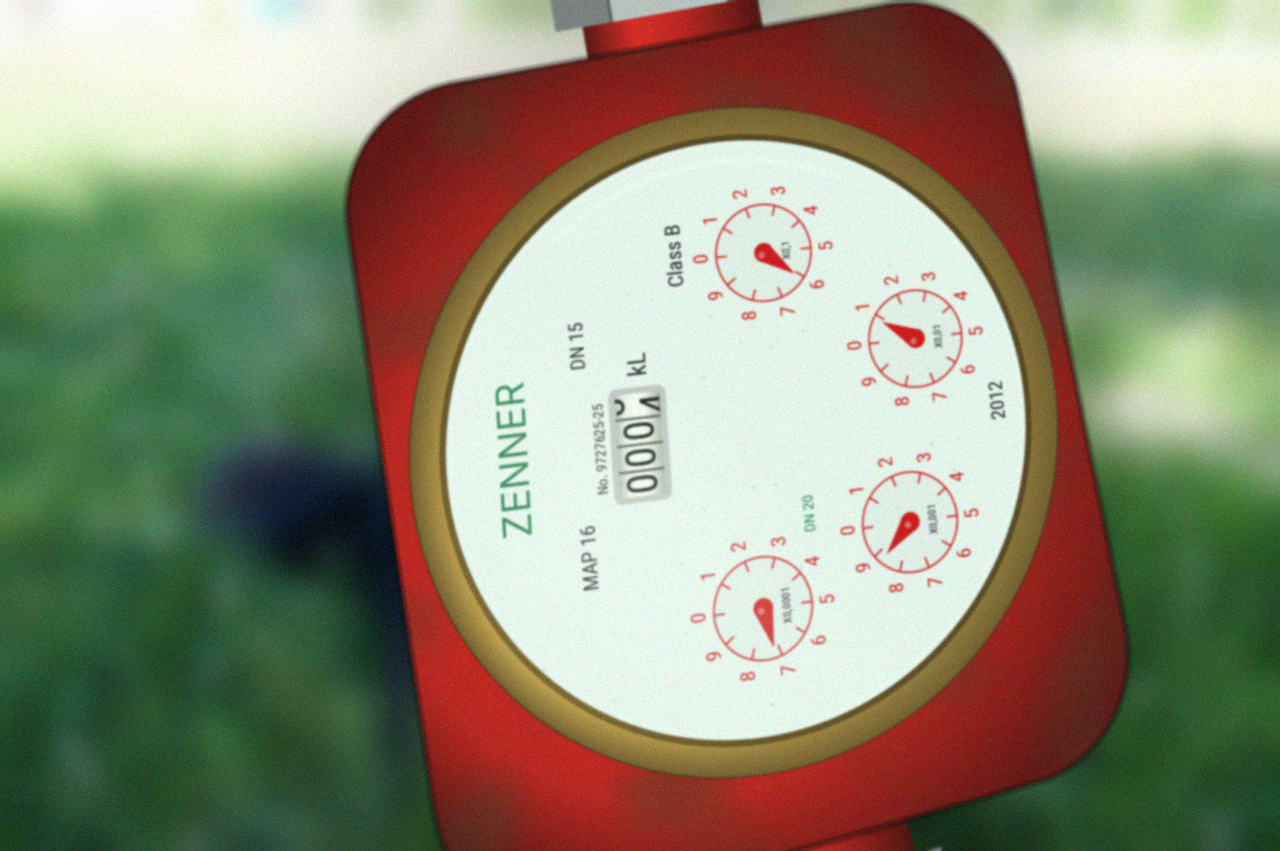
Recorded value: 3.6087kL
